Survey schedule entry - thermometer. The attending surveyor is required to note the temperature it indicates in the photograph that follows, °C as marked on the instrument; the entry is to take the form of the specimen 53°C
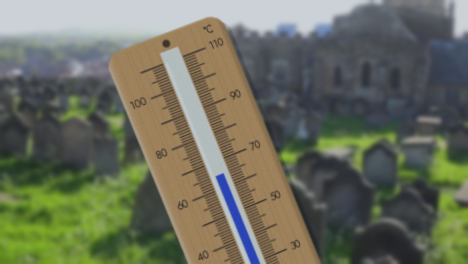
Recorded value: 65°C
